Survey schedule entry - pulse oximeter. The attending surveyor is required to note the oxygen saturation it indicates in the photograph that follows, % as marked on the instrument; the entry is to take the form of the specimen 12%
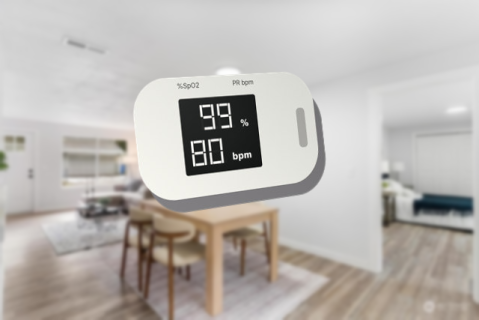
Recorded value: 99%
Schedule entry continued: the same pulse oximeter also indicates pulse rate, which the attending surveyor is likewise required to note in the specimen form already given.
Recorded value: 80bpm
